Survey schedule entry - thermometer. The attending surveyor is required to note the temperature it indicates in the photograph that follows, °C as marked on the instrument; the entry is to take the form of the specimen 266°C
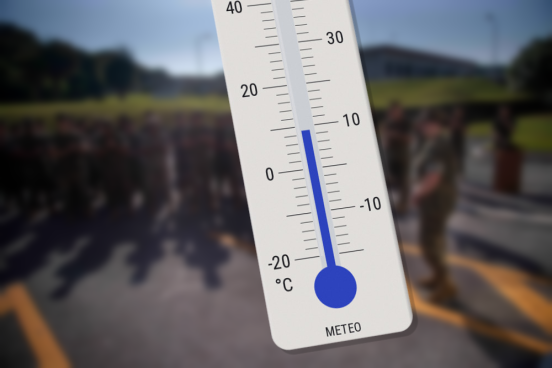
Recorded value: 9°C
